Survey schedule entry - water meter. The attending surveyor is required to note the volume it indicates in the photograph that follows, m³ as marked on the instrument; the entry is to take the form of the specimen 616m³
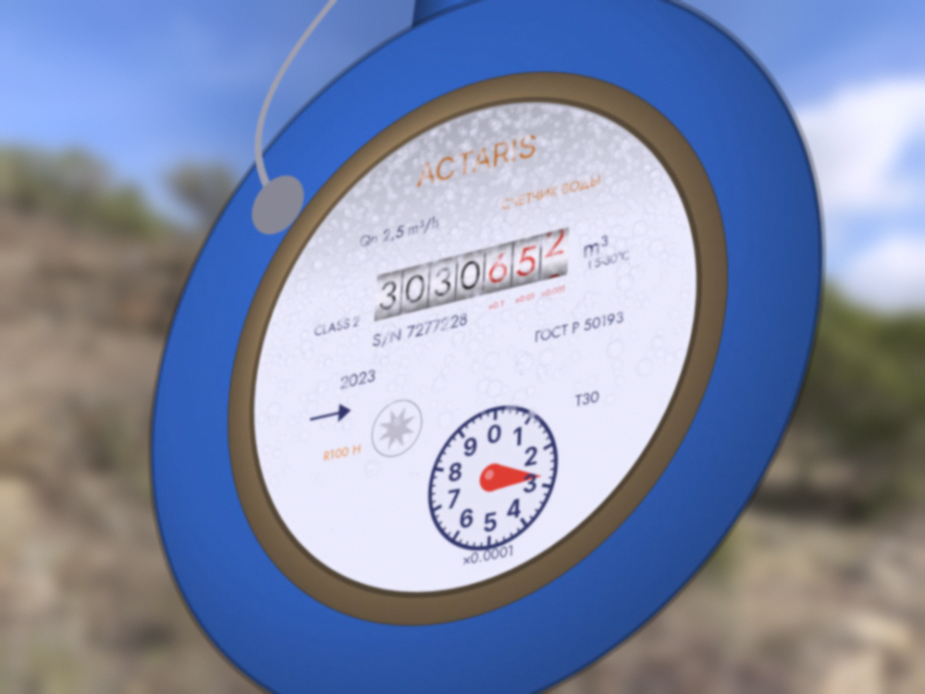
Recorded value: 3030.6522m³
